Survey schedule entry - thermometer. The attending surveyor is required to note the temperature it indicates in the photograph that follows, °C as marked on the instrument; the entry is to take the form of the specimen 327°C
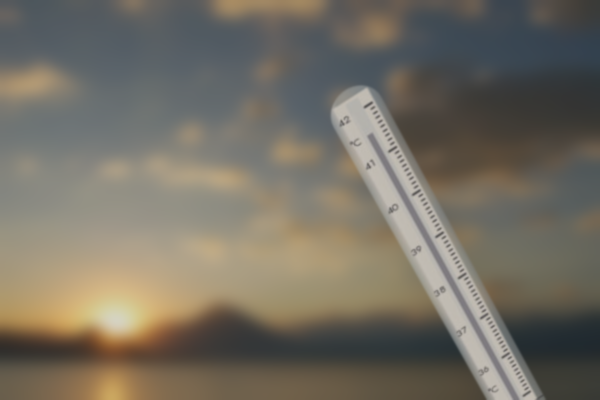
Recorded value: 41.5°C
